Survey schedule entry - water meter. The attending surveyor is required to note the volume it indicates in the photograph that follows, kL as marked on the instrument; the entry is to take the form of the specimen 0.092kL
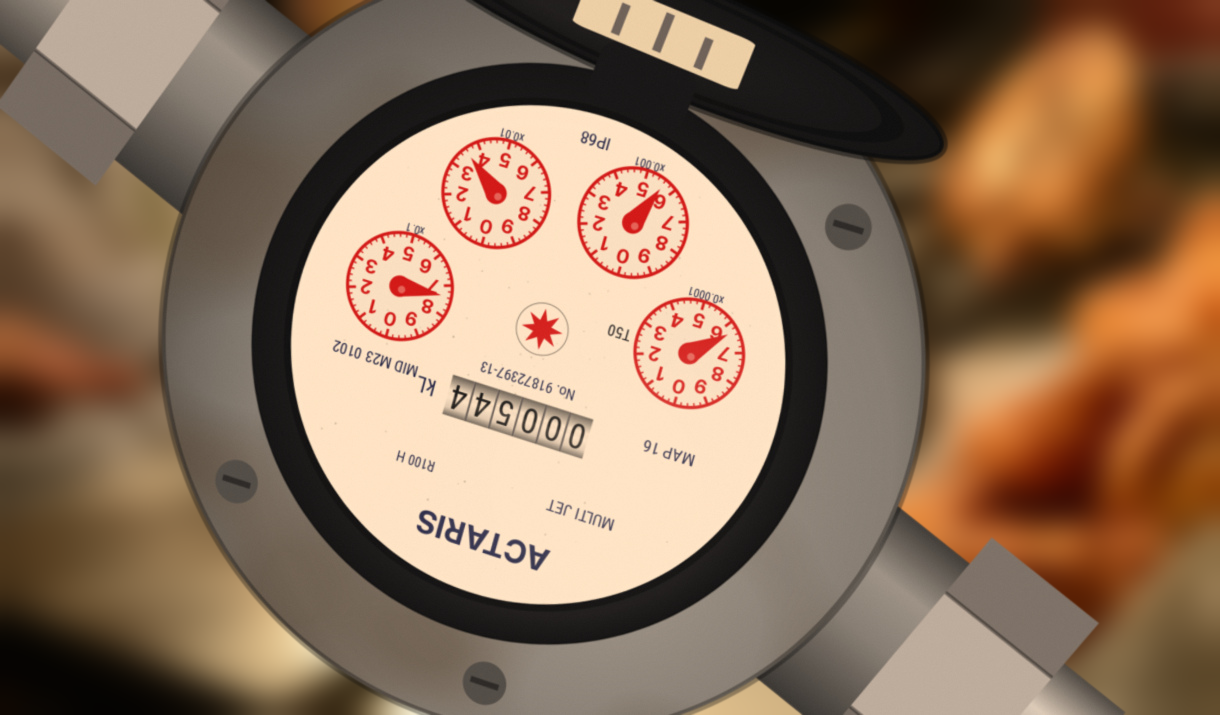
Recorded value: 544.7356kL
